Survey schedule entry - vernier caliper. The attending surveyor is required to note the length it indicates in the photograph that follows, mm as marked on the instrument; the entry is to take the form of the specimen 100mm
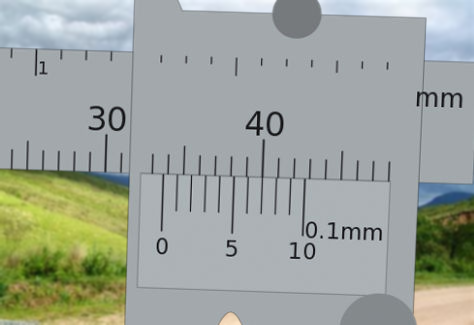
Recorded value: 33.7mm
